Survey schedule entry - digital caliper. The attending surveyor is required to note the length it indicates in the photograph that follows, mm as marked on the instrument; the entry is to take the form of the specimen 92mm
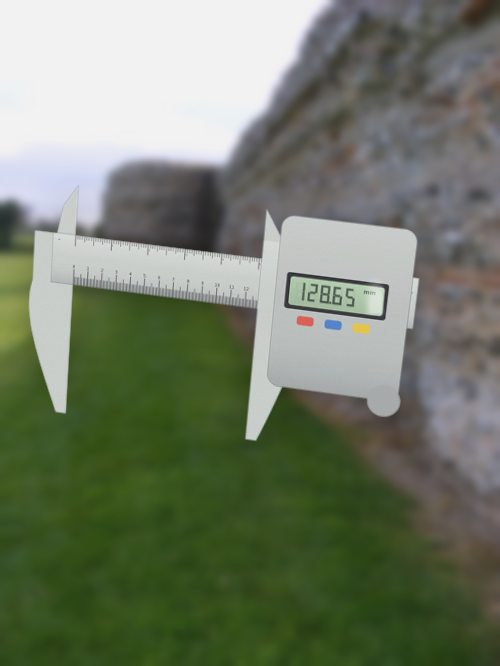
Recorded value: 128.65mm
